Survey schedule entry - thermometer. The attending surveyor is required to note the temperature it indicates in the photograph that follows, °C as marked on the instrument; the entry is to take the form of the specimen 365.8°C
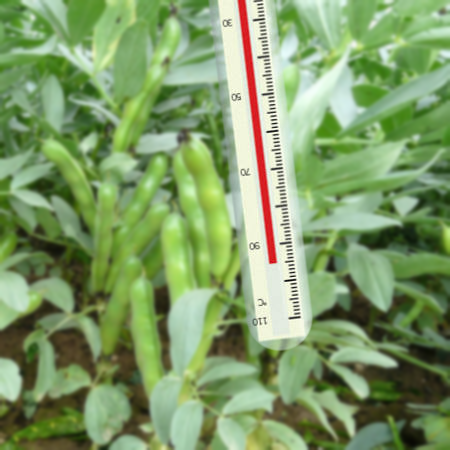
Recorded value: 95°C
